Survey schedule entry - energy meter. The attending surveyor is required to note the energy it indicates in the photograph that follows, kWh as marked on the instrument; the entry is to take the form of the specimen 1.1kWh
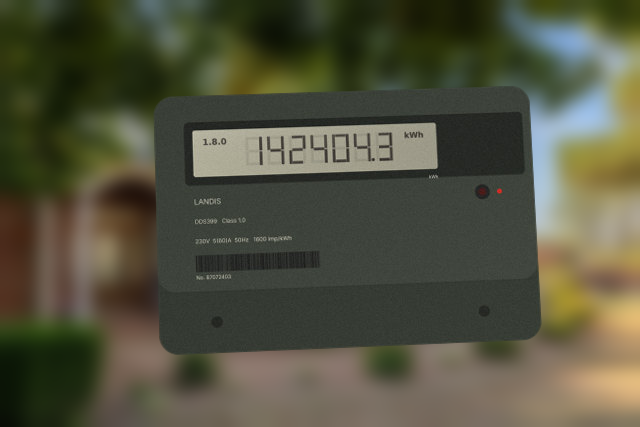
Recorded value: 142404.3kWh
